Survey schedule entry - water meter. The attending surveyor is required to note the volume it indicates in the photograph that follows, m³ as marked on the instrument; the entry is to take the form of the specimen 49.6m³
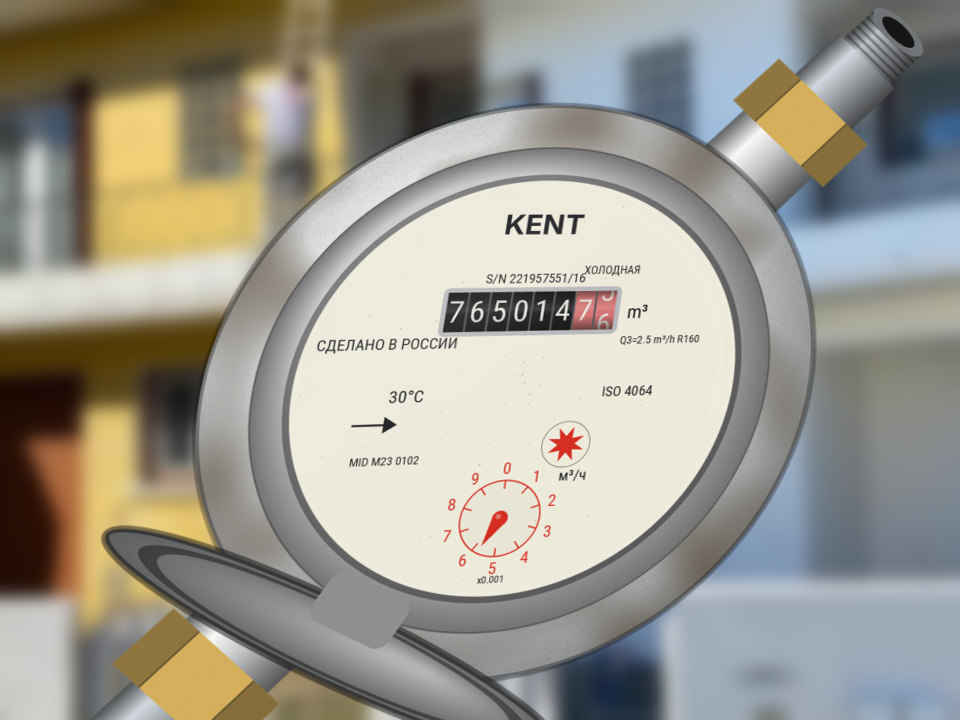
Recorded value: 765014.755m³
